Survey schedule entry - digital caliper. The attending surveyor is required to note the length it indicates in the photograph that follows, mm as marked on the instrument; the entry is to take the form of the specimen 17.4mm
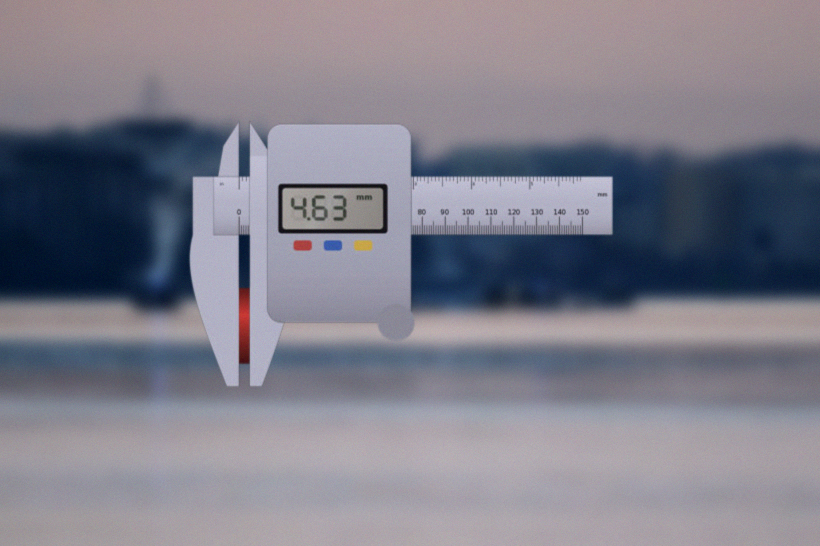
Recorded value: 4.63mm
